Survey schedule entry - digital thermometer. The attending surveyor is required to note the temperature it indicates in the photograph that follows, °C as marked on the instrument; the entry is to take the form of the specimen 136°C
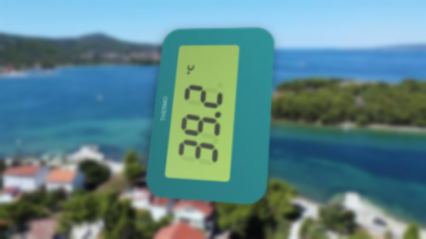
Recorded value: 39.2°C
